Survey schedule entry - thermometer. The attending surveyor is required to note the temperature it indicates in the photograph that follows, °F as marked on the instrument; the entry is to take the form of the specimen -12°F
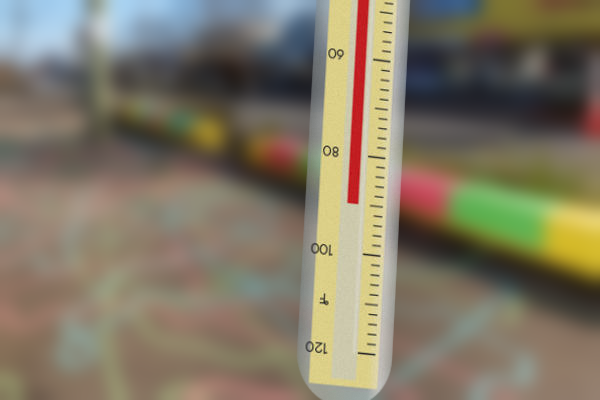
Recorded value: 90°F
